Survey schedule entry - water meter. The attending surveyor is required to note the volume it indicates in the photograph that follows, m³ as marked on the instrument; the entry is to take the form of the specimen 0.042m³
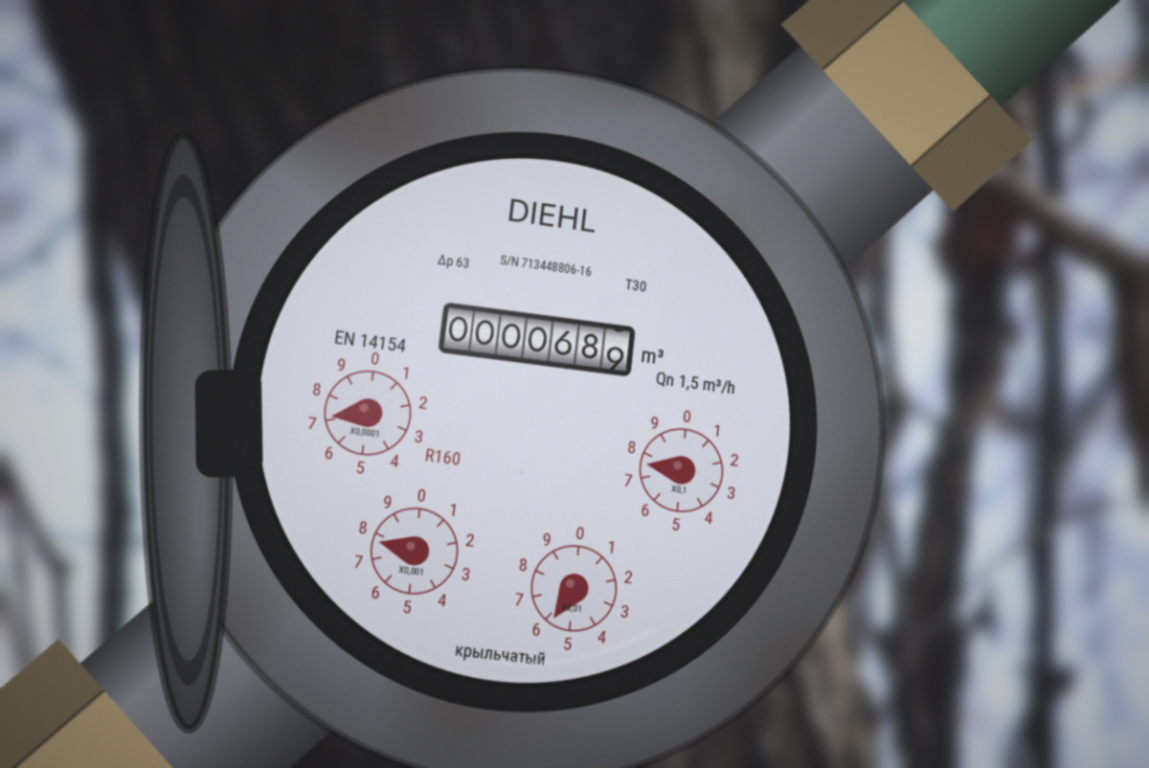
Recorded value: 688.7577m³
